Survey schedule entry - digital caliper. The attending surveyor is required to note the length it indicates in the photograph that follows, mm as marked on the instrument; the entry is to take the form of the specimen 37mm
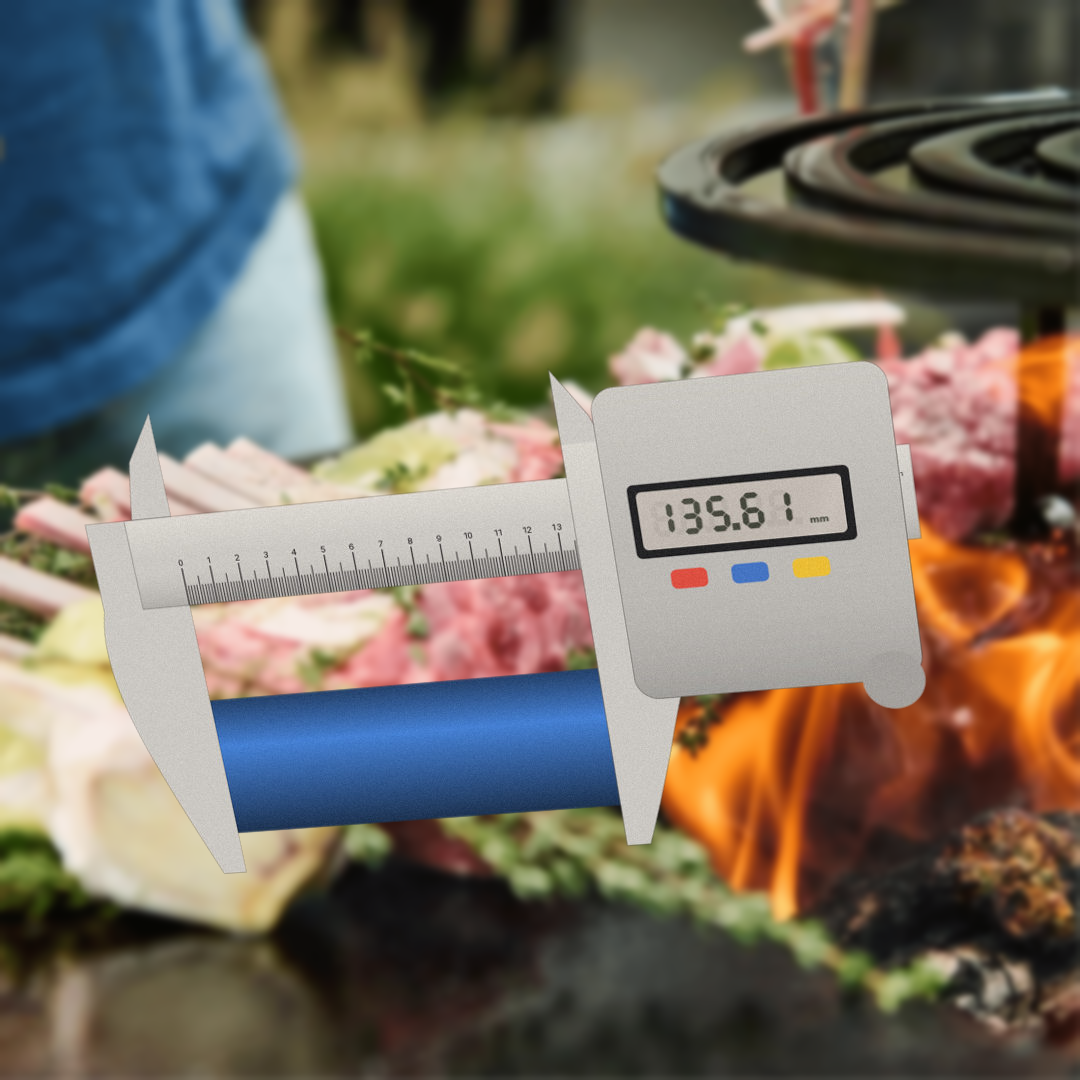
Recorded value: 135.61mm
